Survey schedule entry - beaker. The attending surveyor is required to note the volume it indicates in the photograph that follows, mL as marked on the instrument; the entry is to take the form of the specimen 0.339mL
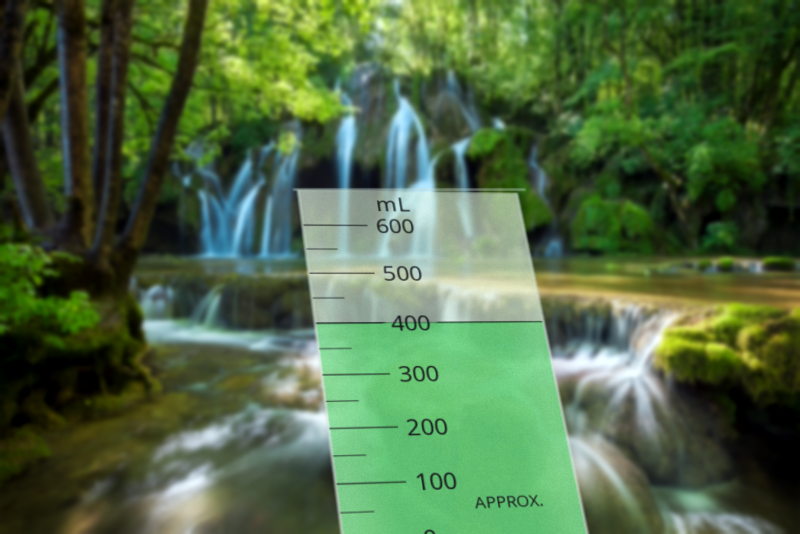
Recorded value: 400mL
